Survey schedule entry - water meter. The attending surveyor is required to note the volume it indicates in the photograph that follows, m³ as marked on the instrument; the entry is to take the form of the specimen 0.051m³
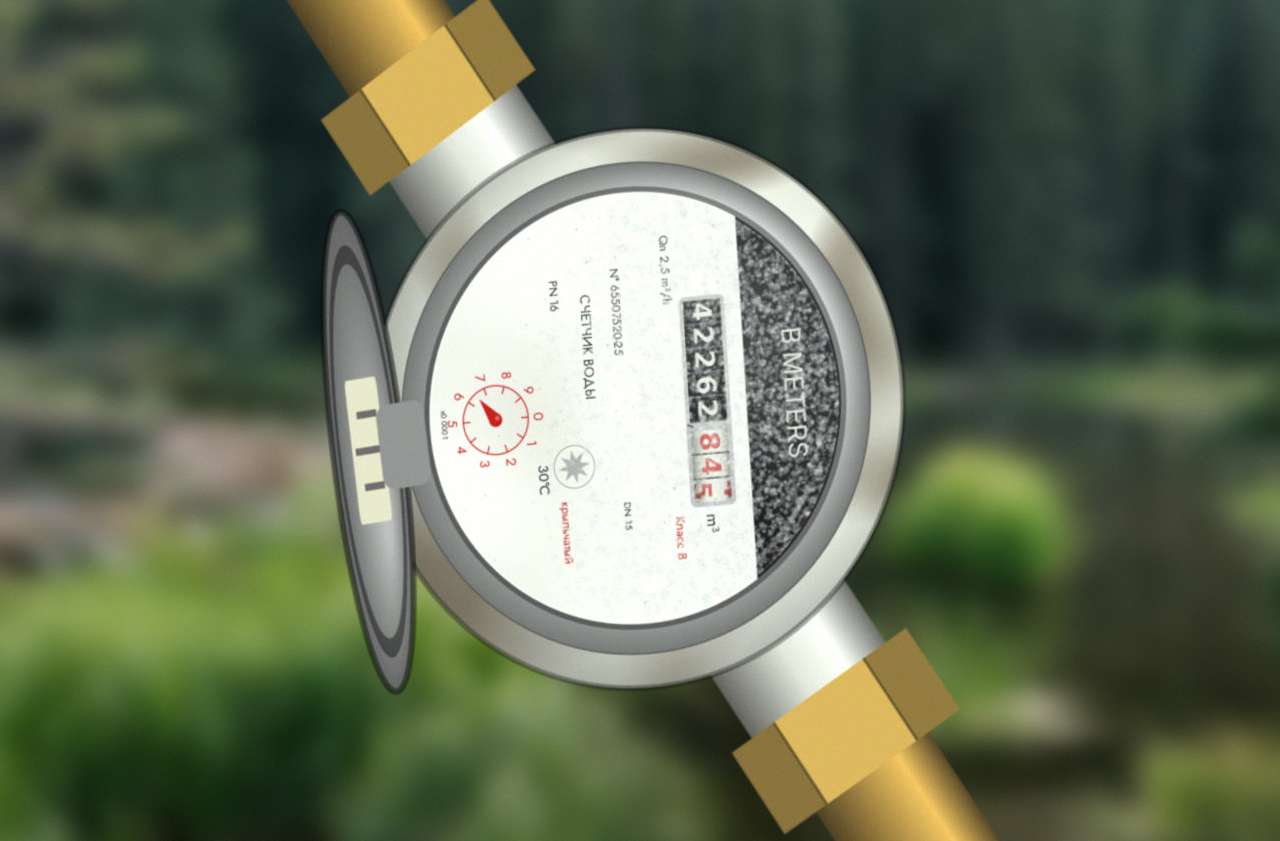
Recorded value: 42262.8446m³
